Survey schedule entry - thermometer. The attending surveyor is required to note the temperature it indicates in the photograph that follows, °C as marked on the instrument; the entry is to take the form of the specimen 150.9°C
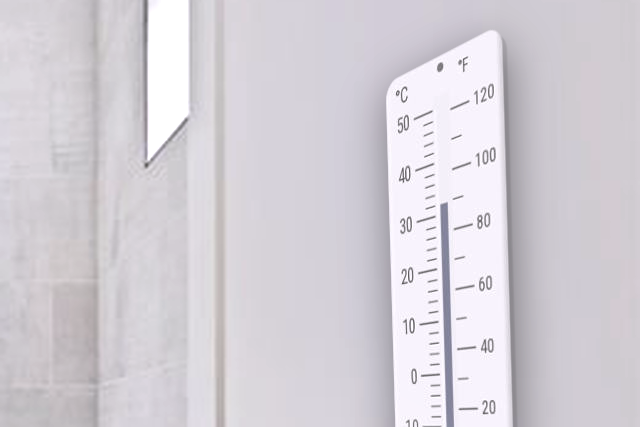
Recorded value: 32°C
